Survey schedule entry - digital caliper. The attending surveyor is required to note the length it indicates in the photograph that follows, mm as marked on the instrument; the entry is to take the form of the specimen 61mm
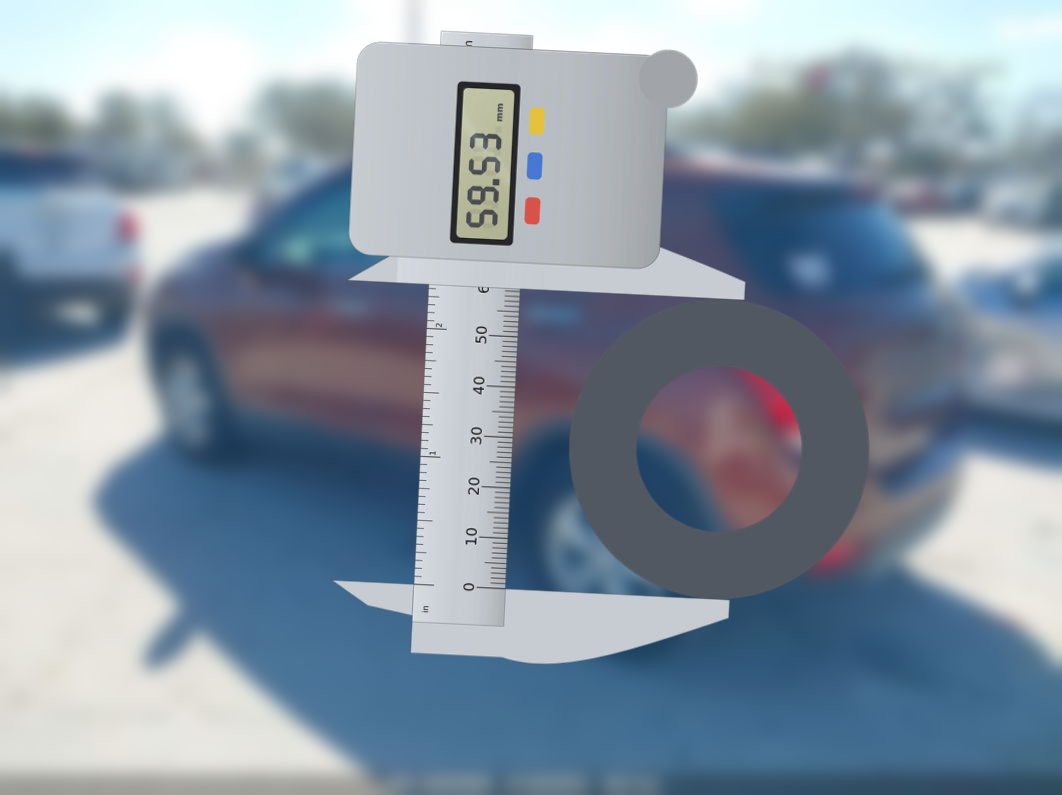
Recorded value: 59.53mm
